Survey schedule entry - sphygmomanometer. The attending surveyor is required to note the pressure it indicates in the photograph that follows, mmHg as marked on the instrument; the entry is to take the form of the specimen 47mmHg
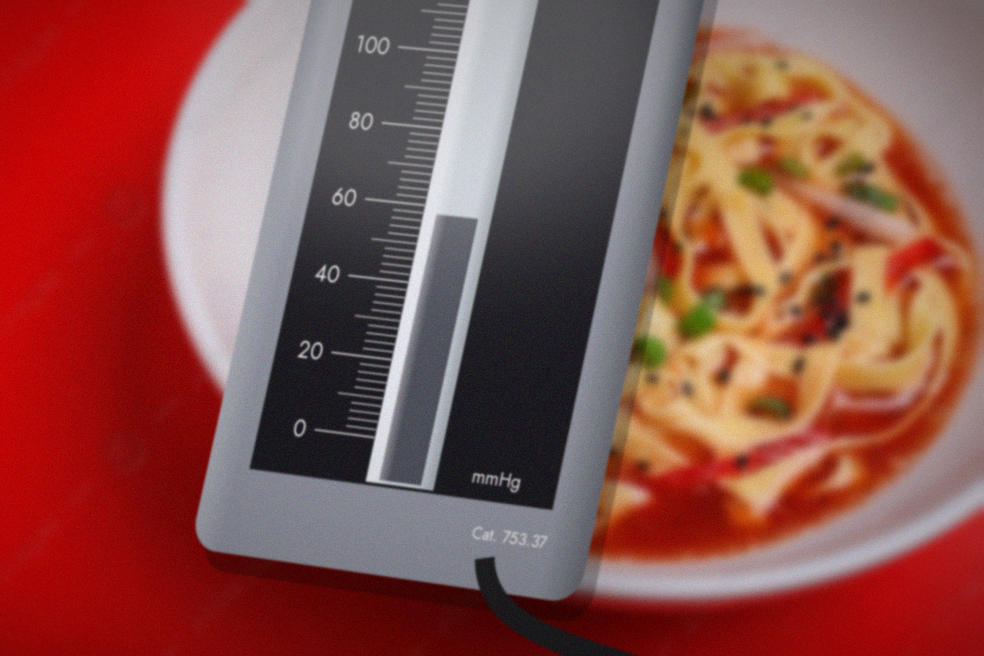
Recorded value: 58mmHg
